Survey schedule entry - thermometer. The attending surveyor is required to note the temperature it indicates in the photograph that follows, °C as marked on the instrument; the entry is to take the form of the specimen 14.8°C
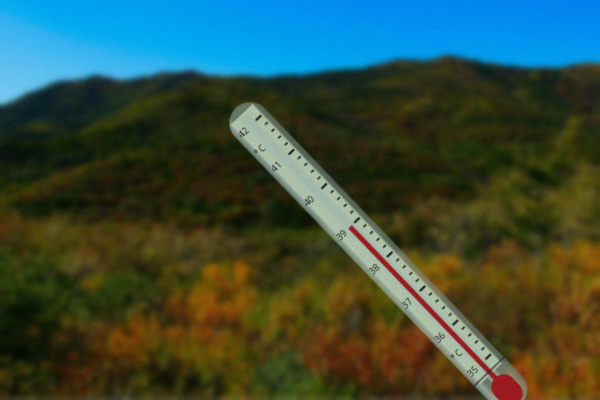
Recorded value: 39°C
